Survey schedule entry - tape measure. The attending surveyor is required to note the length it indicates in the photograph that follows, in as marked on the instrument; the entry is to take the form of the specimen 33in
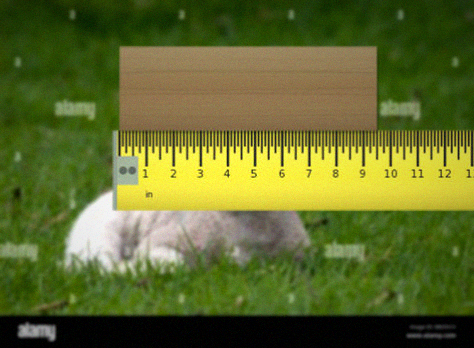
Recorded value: 9.5in
